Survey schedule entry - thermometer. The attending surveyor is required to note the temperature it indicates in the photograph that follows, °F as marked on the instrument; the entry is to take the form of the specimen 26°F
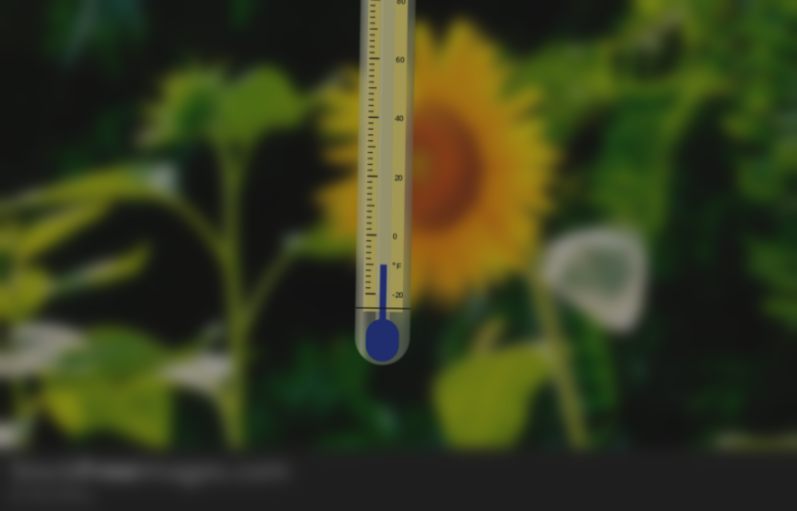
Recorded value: -10°F
